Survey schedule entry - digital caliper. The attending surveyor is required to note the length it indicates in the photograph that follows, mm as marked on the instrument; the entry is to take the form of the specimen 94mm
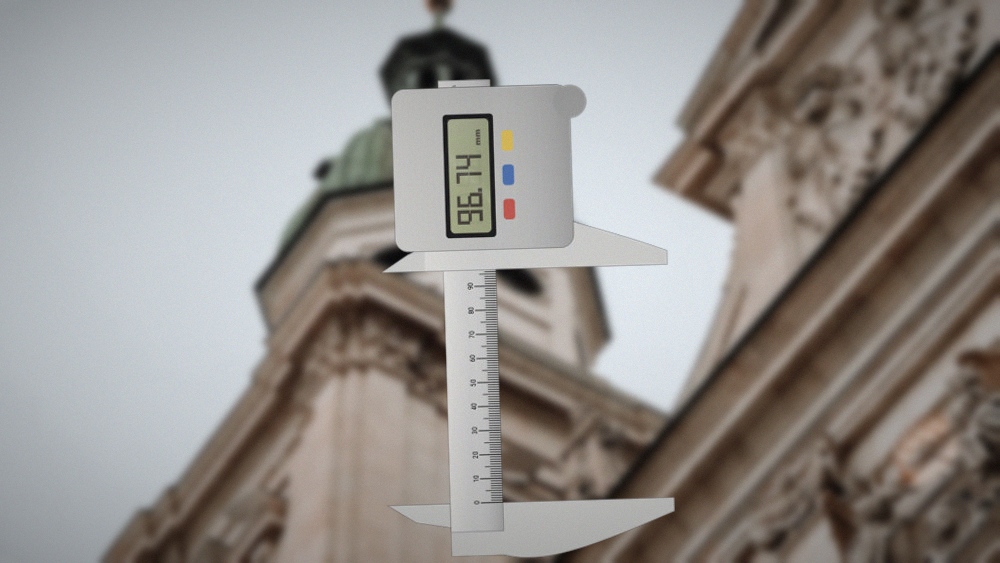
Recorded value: 96.74mm
